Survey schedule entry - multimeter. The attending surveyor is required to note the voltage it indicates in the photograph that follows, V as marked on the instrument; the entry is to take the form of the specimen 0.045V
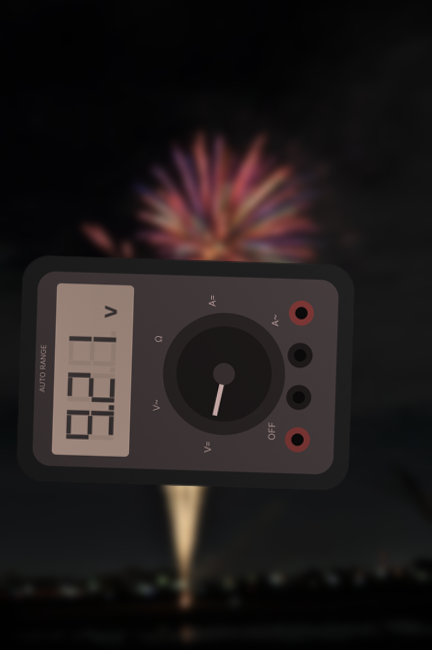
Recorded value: 9.21V
